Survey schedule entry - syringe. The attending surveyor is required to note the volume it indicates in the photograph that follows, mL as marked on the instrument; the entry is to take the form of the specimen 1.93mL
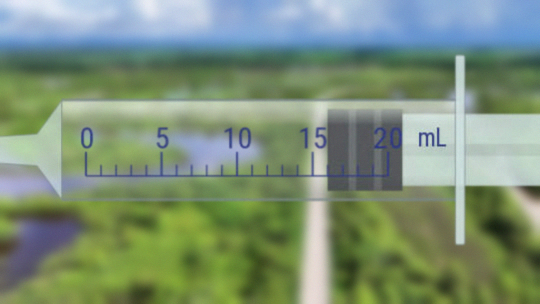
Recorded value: 16mL
